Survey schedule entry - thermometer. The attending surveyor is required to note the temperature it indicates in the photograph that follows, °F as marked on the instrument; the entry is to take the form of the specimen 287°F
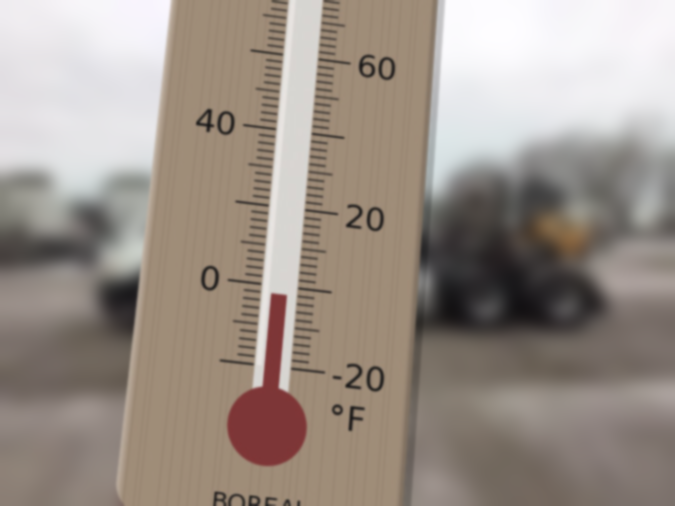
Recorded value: -2°F
